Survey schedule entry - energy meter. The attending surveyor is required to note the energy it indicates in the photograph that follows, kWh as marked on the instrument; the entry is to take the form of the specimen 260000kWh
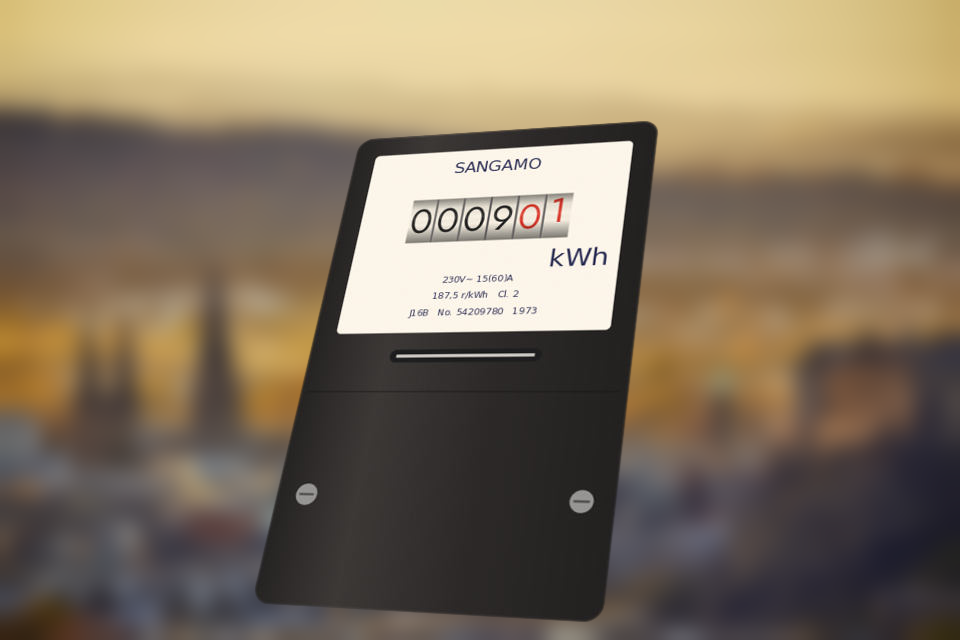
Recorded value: 9.01kWh
